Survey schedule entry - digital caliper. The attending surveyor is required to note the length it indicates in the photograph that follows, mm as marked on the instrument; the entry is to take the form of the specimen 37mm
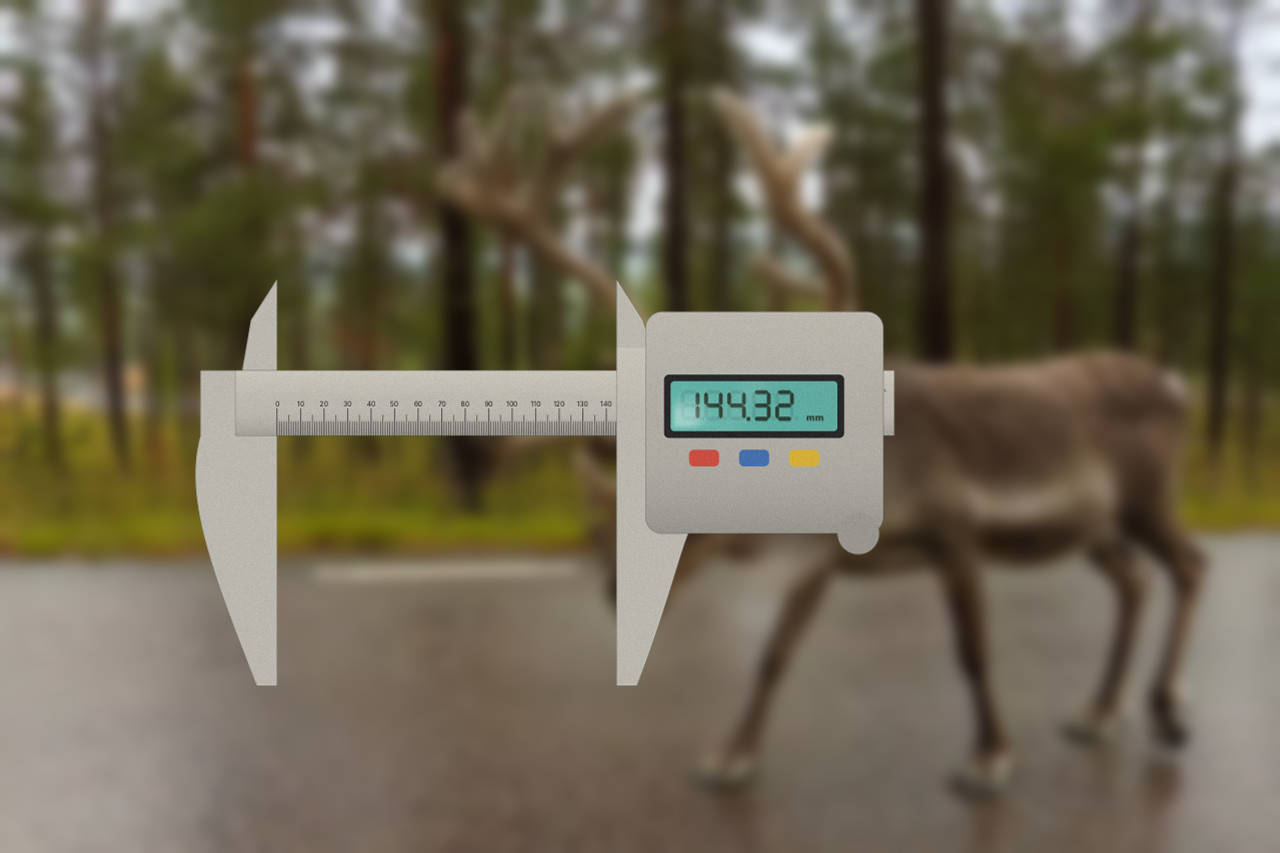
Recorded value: 144.32mm
